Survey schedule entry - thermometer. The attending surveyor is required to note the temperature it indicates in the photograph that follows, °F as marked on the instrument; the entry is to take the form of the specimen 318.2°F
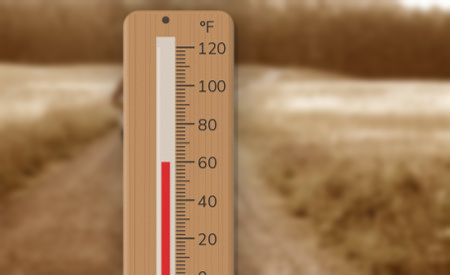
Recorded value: 60°F
